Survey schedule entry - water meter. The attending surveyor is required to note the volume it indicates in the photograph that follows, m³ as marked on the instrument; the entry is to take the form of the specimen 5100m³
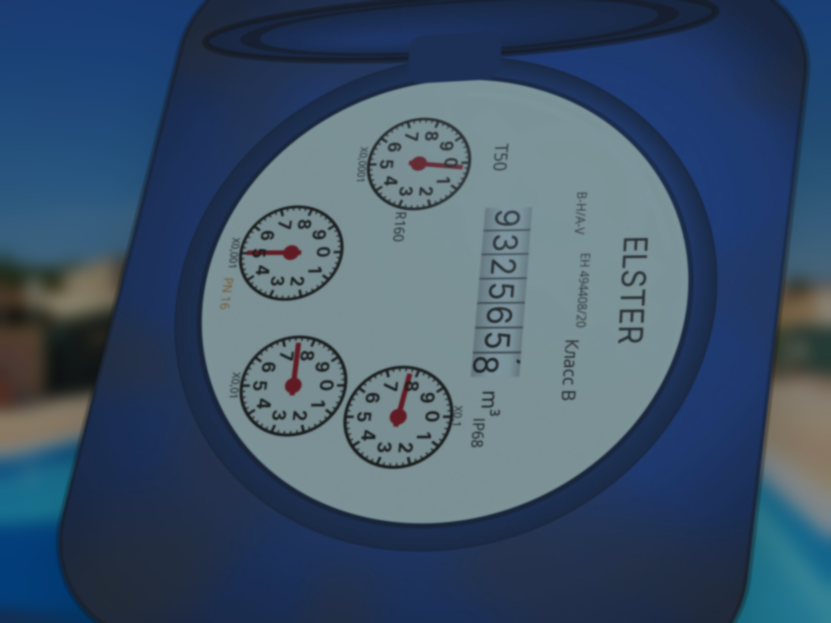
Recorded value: 9325657.7750m³
